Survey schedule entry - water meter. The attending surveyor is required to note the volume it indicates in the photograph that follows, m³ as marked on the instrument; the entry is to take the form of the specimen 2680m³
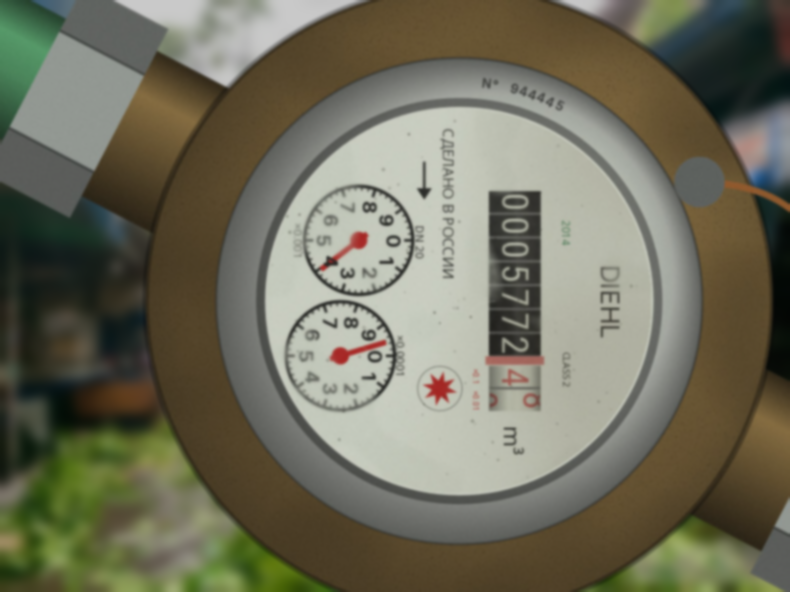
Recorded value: 5772.4839m³
